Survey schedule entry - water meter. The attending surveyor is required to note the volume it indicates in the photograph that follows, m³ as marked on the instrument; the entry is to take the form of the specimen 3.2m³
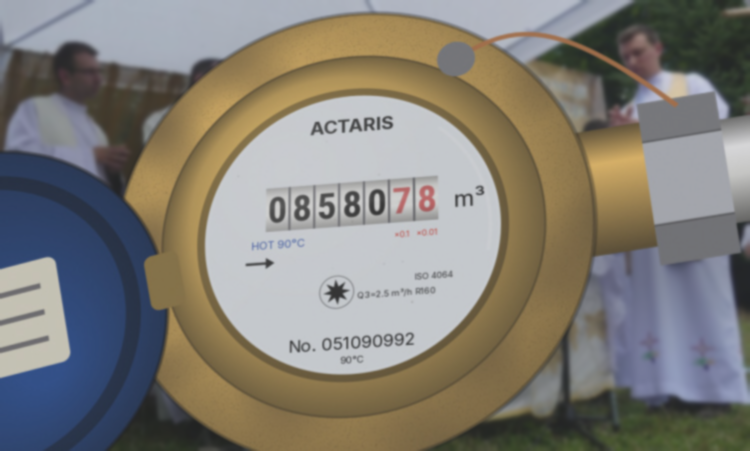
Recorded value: 8580.78m³
